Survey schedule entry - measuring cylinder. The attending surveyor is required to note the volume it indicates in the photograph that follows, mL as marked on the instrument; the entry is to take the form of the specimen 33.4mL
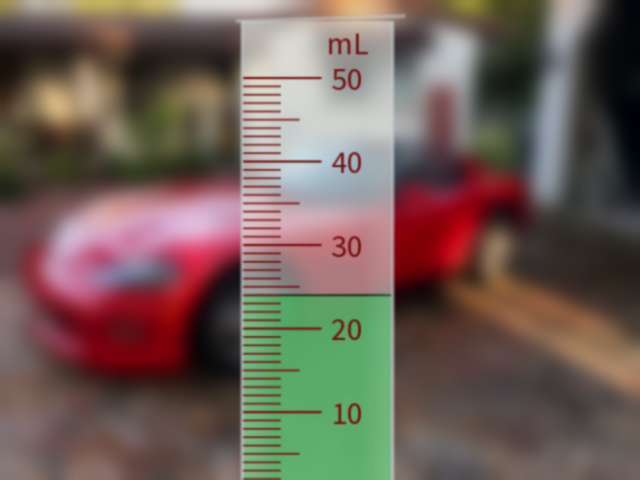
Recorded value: 24mL
